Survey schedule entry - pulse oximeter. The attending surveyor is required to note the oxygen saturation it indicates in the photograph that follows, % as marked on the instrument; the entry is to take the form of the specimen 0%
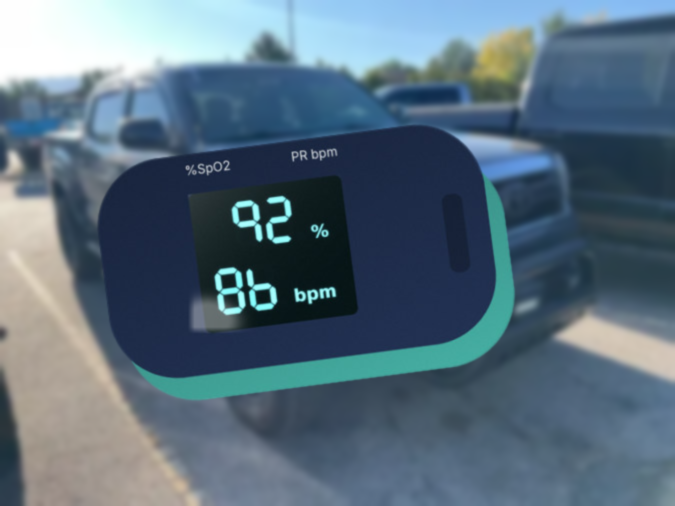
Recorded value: 92%
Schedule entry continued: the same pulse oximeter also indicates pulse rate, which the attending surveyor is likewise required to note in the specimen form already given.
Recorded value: 86bpm
